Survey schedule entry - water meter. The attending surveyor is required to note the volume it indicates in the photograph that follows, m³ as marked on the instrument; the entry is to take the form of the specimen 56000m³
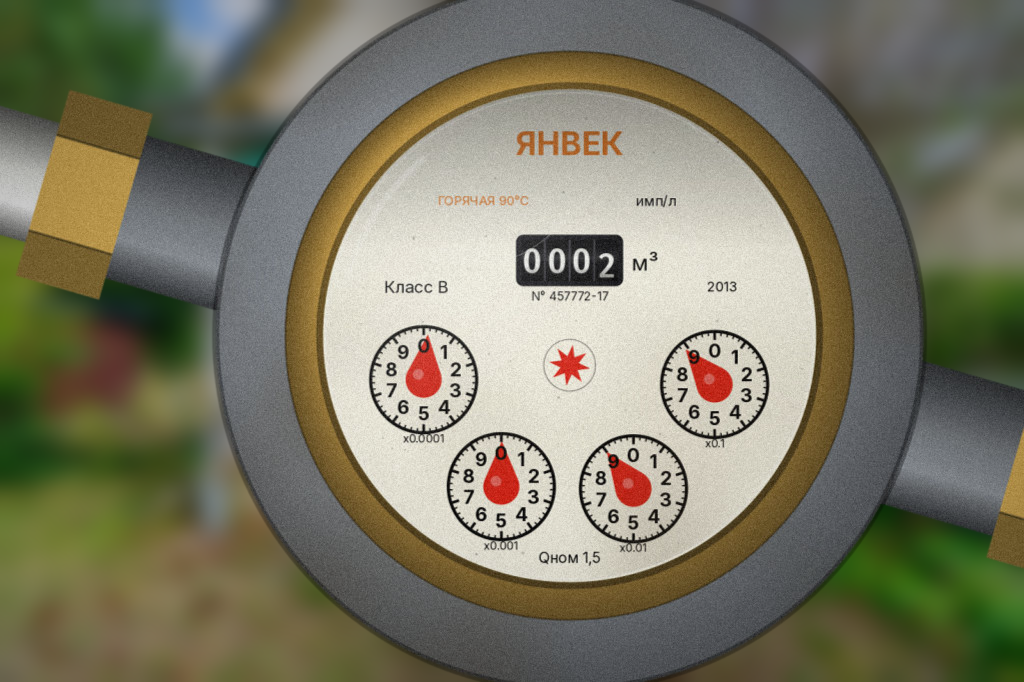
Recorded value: 1.8900m³
